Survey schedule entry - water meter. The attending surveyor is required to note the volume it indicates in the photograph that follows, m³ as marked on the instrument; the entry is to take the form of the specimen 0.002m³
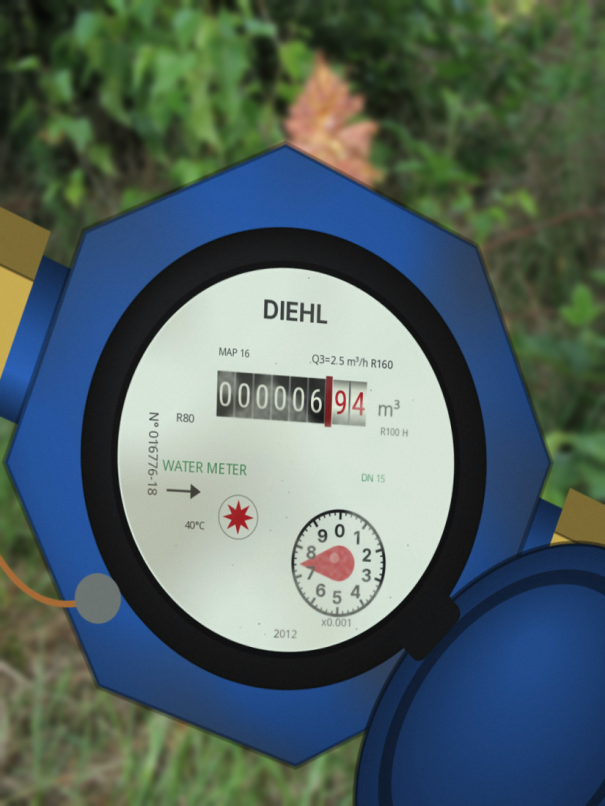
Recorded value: 6.947m³
